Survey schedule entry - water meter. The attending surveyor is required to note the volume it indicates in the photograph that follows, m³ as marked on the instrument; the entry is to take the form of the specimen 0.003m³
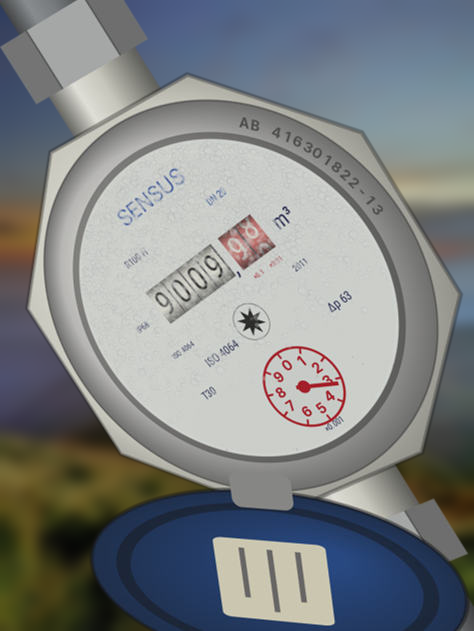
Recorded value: 9009.983m³
